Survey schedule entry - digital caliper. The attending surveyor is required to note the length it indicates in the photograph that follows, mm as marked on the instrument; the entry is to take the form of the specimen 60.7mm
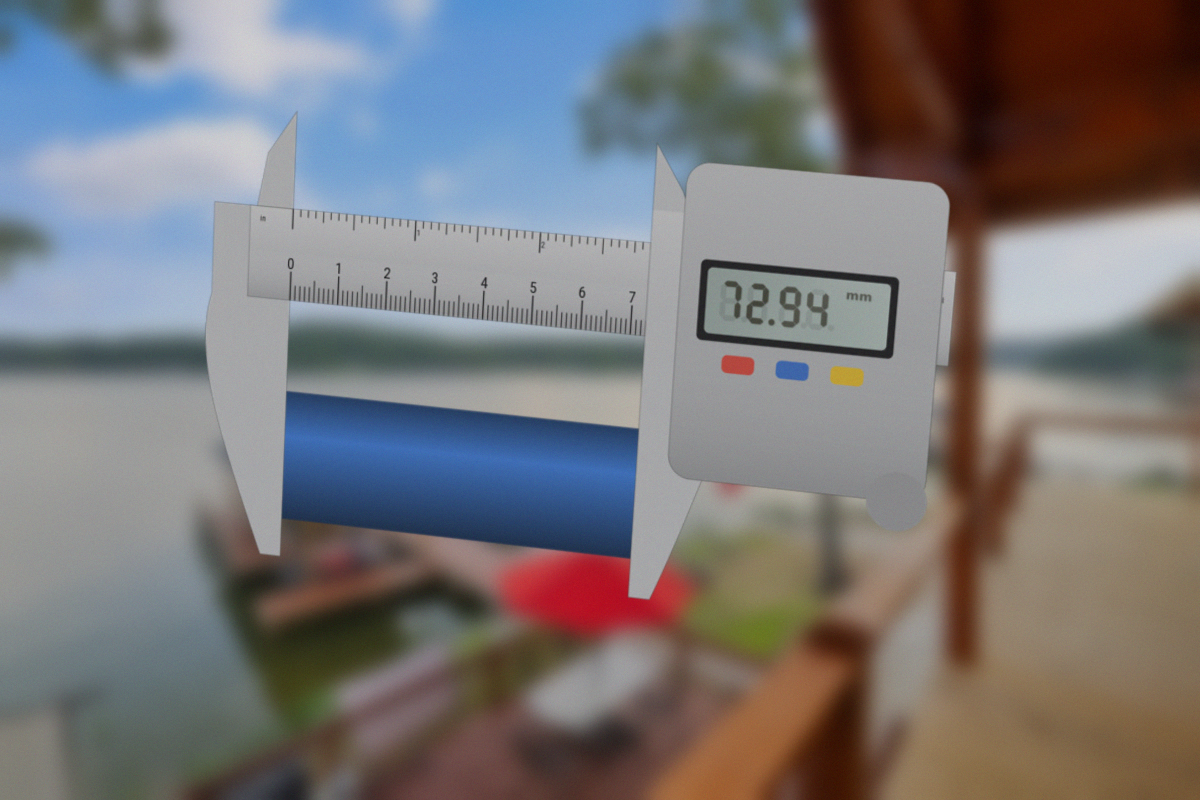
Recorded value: 72.94mm
